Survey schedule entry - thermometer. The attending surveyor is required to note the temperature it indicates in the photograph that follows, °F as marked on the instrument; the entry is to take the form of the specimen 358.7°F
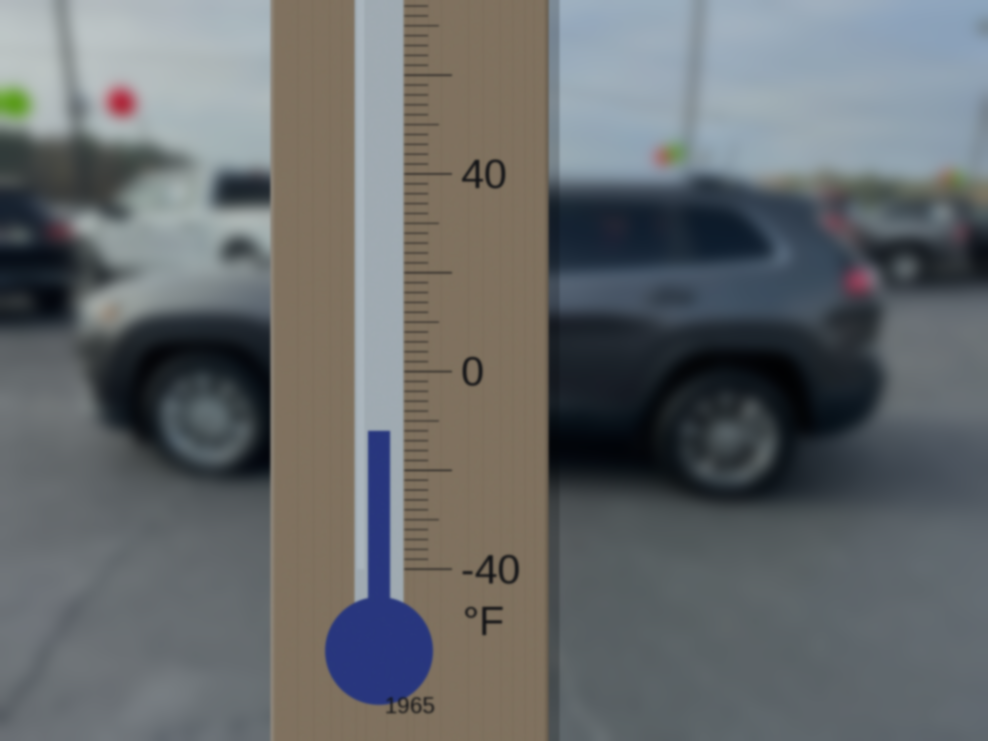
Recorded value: -12°F
